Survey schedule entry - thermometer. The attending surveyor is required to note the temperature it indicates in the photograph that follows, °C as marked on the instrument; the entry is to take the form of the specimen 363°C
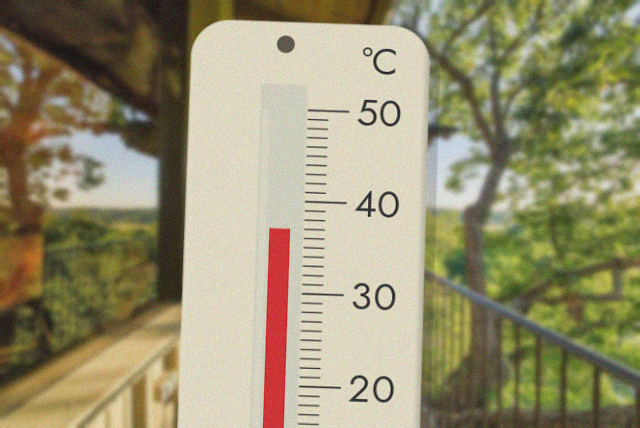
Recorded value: 37°C
